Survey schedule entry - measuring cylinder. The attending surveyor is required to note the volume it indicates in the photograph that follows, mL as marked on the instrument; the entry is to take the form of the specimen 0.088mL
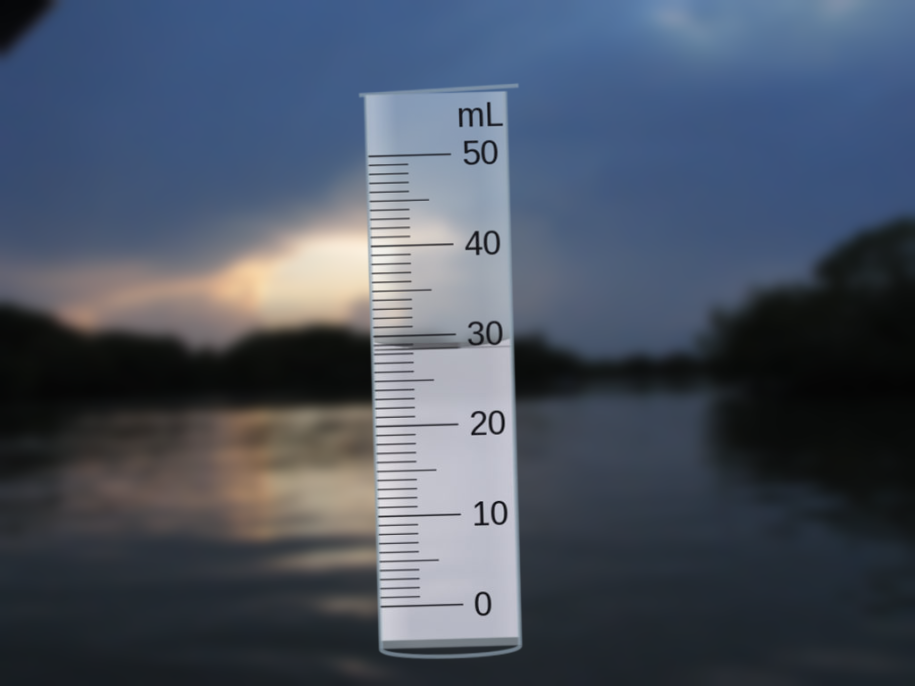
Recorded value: 28.5mL
